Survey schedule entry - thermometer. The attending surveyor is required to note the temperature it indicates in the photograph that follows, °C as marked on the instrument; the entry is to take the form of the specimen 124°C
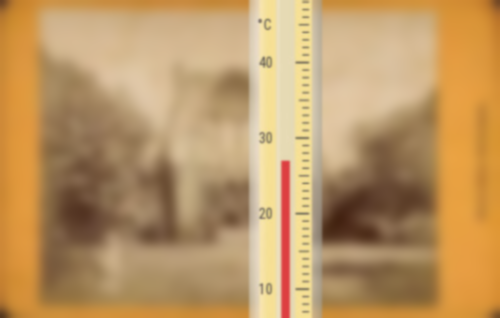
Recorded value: 27°C
